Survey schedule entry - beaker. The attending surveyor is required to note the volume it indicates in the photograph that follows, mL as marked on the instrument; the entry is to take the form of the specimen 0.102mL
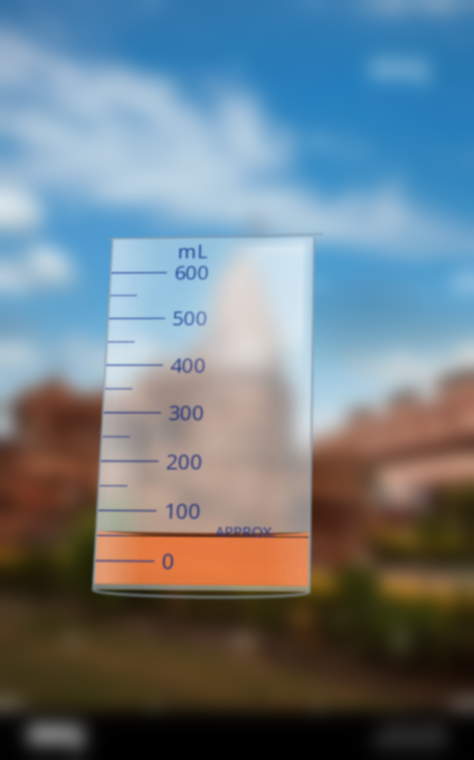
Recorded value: 50mL
